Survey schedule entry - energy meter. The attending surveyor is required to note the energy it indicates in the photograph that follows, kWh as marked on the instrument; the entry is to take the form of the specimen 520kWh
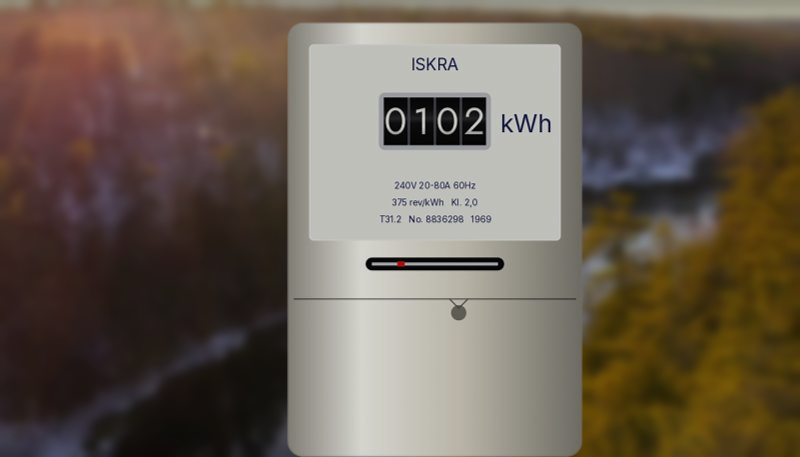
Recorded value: 102kWh
